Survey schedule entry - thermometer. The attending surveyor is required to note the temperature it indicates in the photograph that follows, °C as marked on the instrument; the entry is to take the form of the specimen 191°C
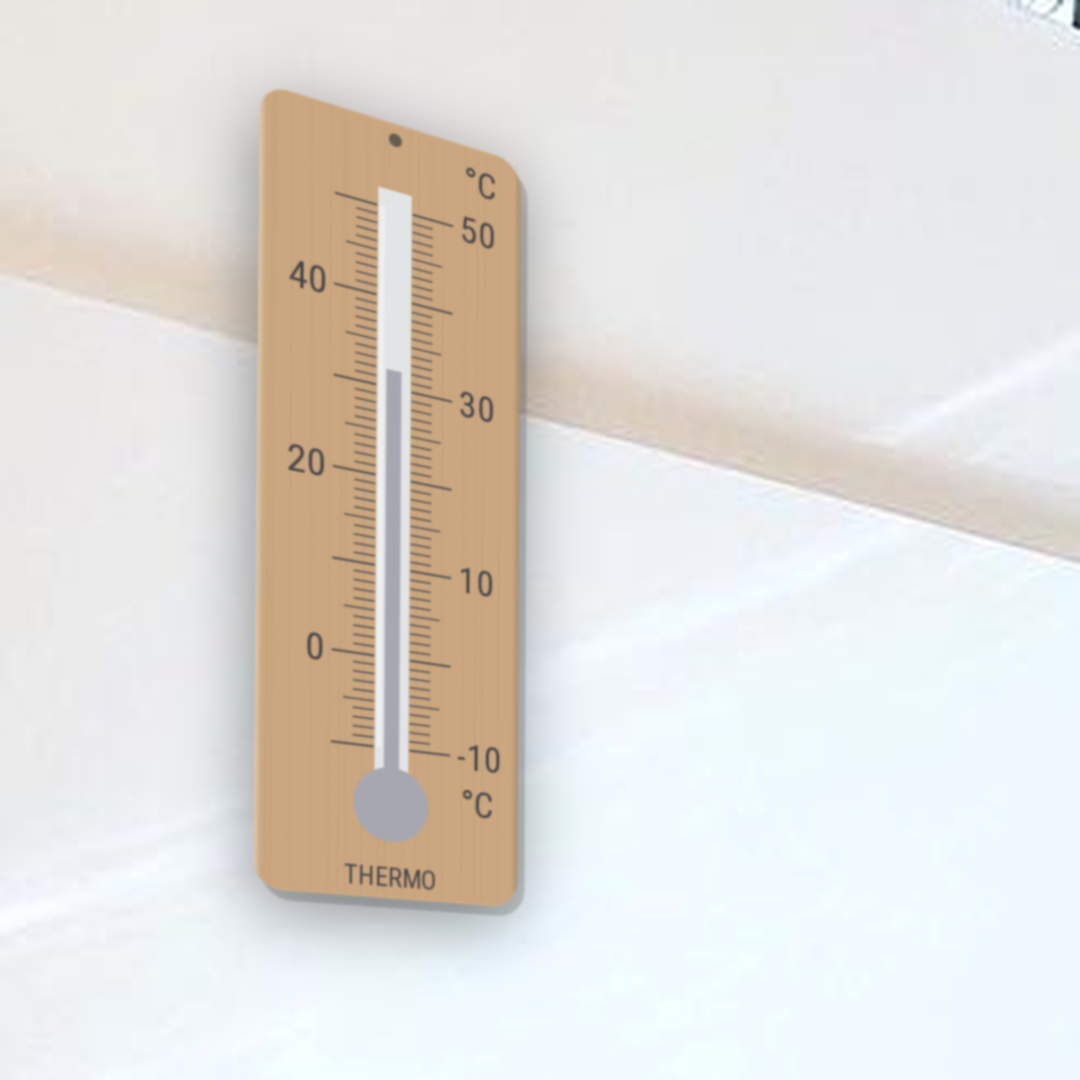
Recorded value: 32°C
